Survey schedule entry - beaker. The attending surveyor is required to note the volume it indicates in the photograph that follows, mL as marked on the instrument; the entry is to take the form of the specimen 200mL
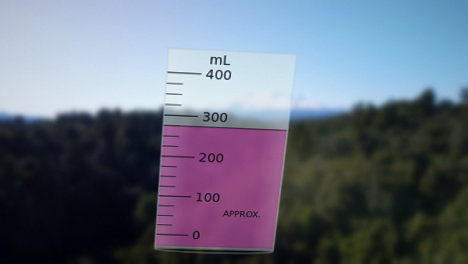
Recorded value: 275mL
